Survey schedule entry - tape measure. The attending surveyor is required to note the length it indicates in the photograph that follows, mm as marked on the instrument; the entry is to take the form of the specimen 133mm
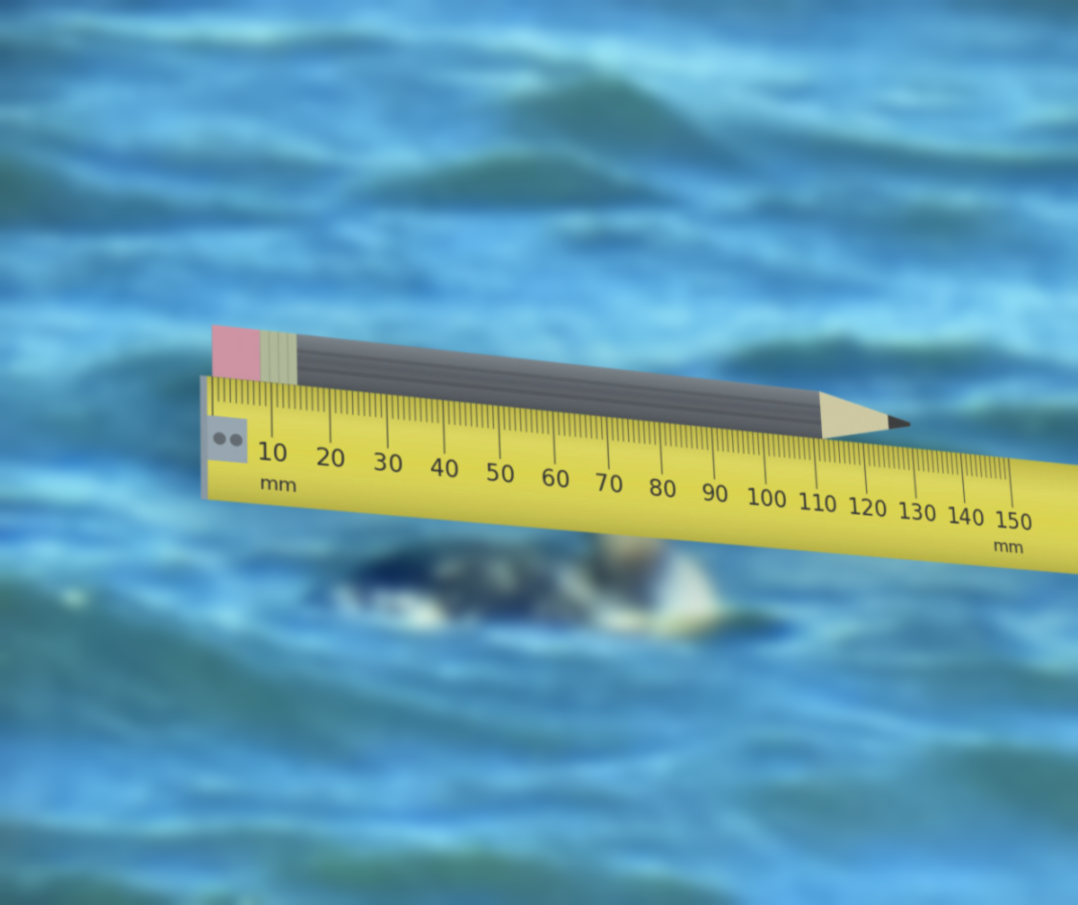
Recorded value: 130mm
